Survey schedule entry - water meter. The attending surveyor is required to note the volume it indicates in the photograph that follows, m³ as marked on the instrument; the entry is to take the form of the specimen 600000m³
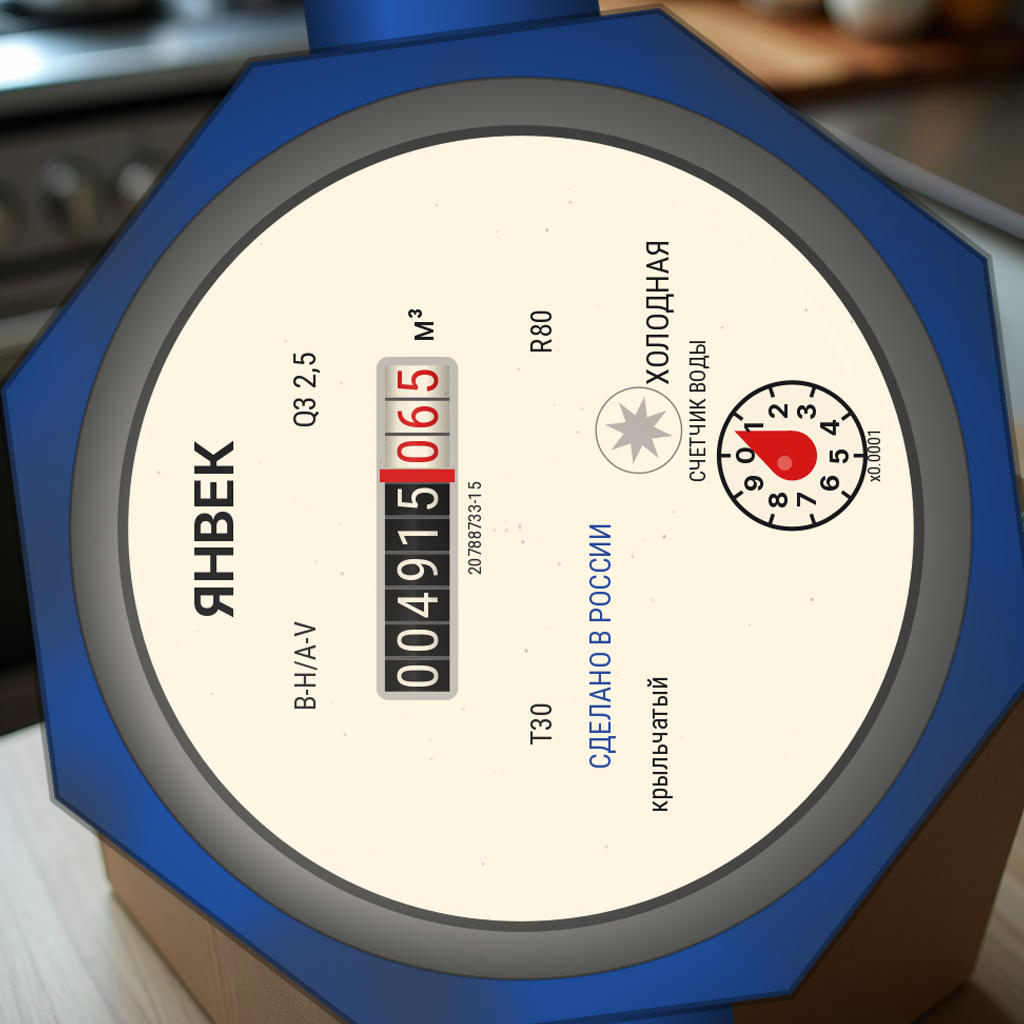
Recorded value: 4915.0650m³
